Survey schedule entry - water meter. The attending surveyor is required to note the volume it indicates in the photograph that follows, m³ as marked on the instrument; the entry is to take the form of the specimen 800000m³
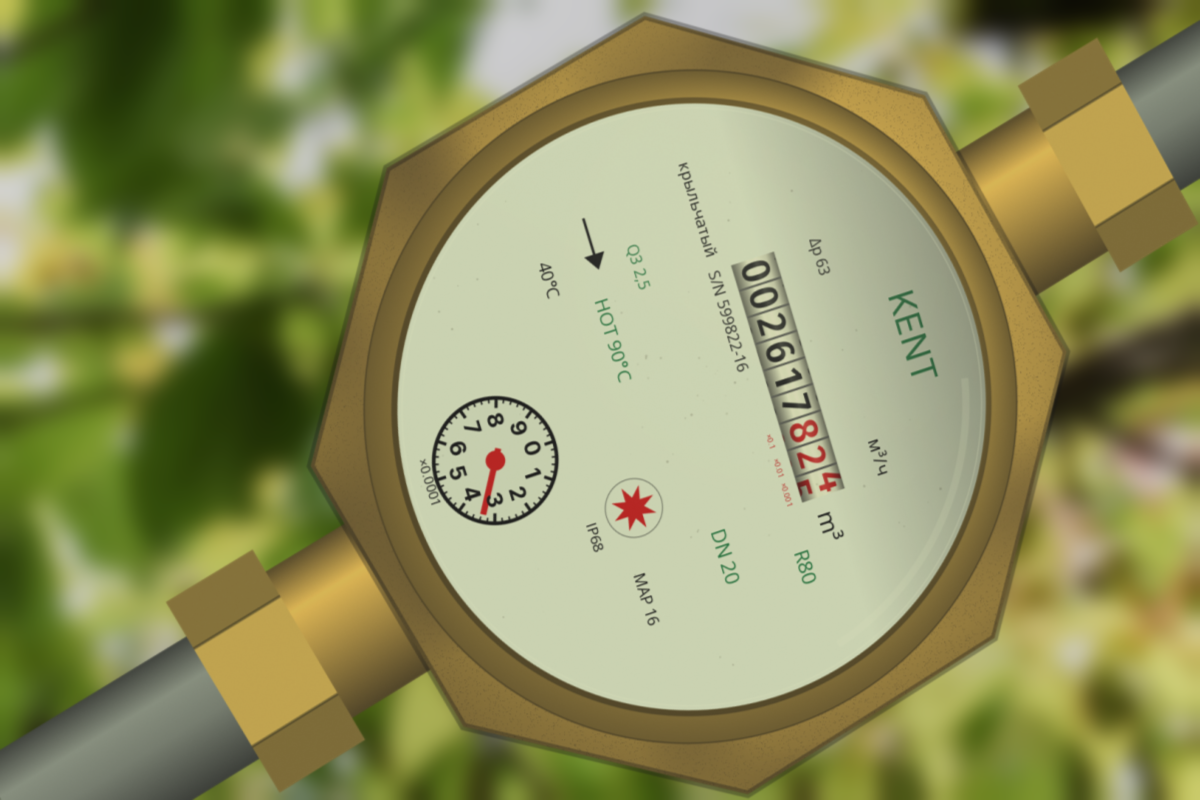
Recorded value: 2617.8243m³
